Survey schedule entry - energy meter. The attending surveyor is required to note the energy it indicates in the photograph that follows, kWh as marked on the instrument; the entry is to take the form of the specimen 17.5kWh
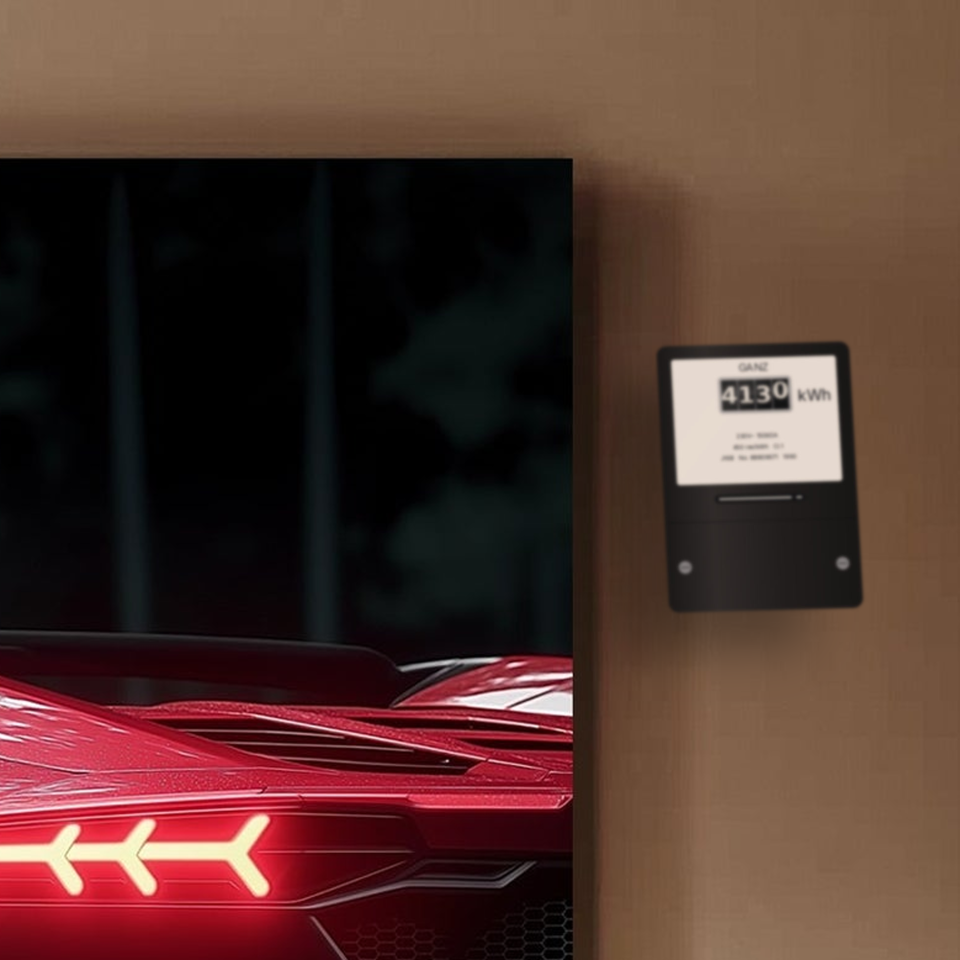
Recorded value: 4130kWh
